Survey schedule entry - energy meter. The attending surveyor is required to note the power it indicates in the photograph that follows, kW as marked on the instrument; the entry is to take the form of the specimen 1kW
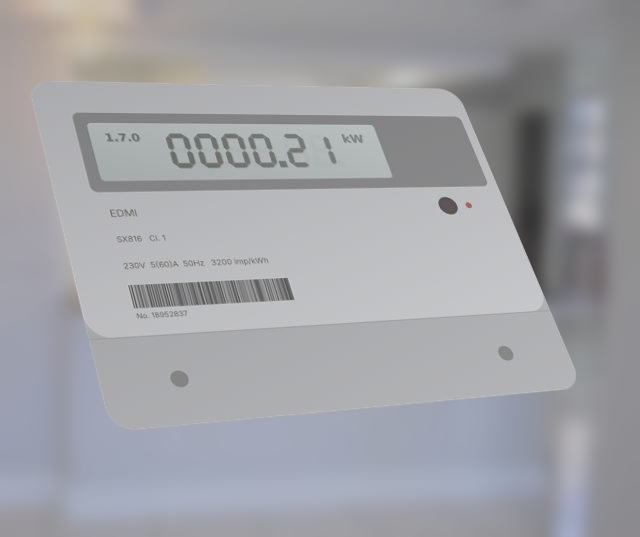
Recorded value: 0.21kW
